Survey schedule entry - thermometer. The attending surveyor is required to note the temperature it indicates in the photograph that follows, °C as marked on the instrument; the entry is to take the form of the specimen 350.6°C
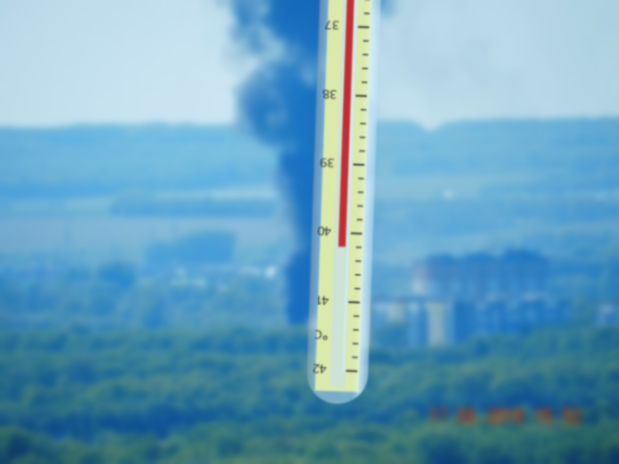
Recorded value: 40.2°C
